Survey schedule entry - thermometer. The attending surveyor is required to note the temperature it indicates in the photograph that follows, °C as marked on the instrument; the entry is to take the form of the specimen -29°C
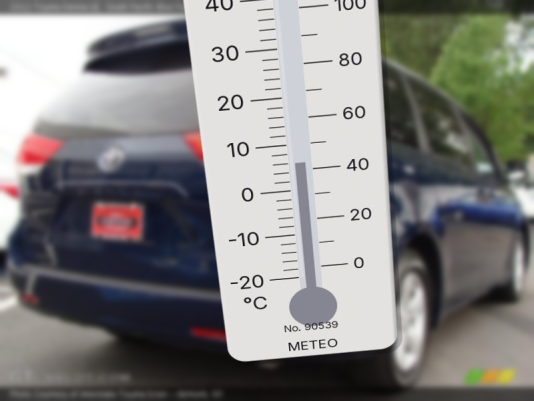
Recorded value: 6°C
